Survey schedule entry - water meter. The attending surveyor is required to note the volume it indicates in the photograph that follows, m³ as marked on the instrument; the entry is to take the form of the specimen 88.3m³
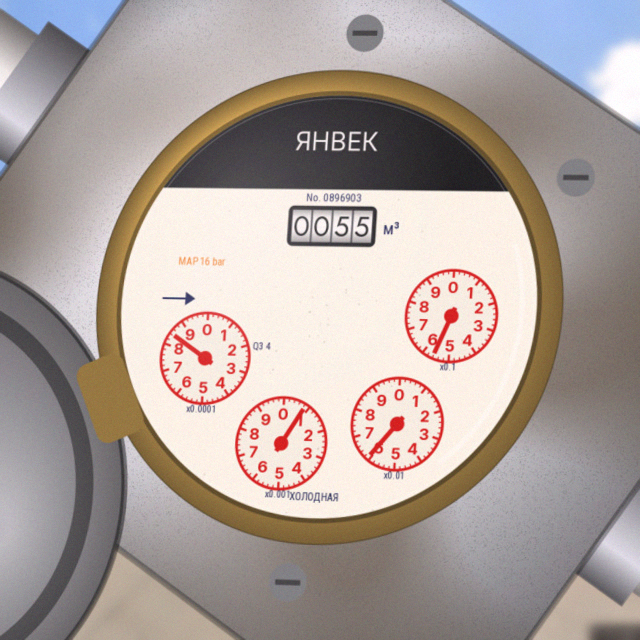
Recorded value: 55.5608m³
